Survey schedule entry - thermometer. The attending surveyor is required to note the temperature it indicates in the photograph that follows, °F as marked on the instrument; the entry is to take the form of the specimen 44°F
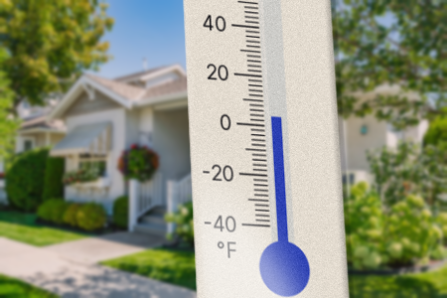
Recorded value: 4°F
